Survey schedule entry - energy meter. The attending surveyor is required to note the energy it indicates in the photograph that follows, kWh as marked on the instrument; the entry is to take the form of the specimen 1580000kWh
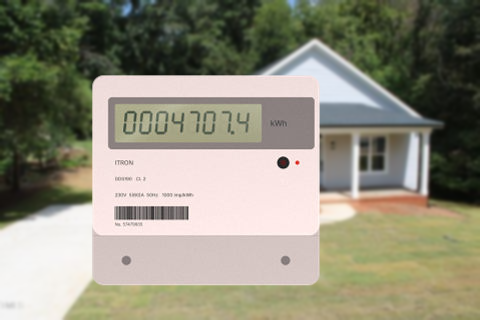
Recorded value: 4707.4kWh
